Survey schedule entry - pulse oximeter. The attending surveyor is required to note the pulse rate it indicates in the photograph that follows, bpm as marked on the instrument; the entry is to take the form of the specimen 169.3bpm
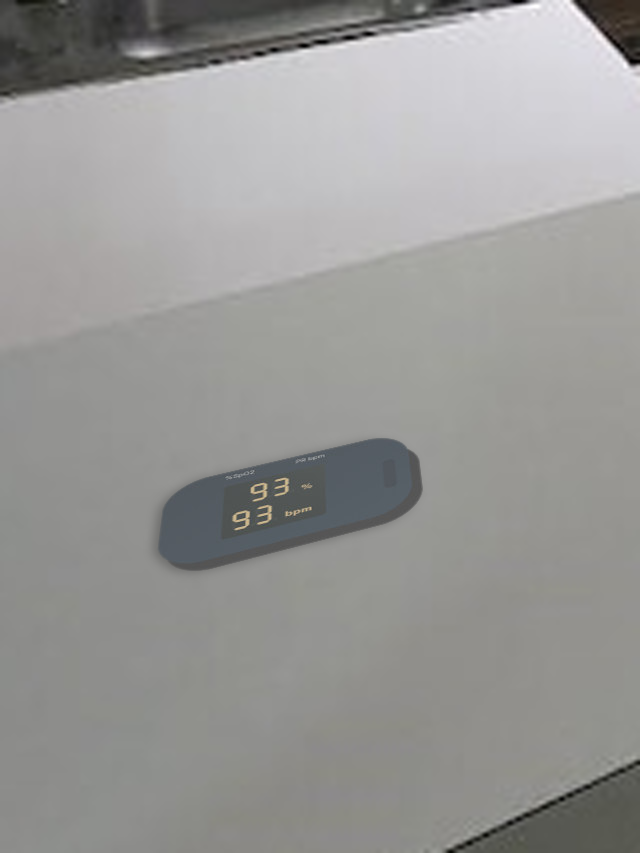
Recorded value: 93bpm
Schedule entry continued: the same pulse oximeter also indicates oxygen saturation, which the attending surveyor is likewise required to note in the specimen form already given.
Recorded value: 93%
